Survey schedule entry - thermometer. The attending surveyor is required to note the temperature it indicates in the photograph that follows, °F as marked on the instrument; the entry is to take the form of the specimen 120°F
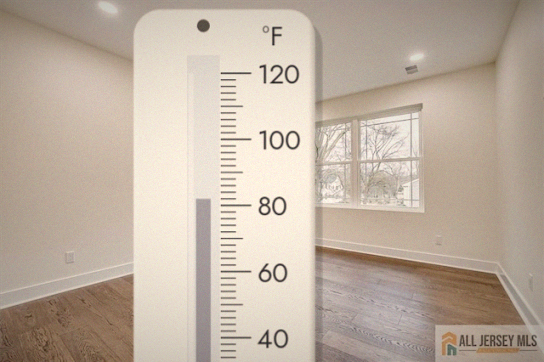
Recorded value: 82°F
